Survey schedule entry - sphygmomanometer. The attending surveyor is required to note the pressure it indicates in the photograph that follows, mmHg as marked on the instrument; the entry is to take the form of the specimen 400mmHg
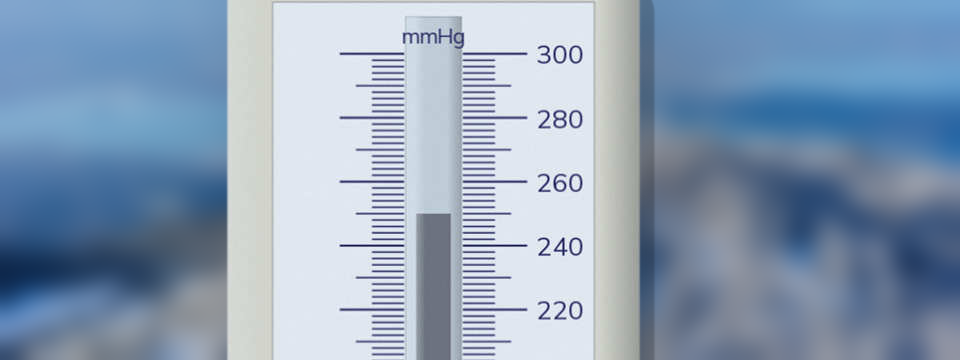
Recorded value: 250mmHg
